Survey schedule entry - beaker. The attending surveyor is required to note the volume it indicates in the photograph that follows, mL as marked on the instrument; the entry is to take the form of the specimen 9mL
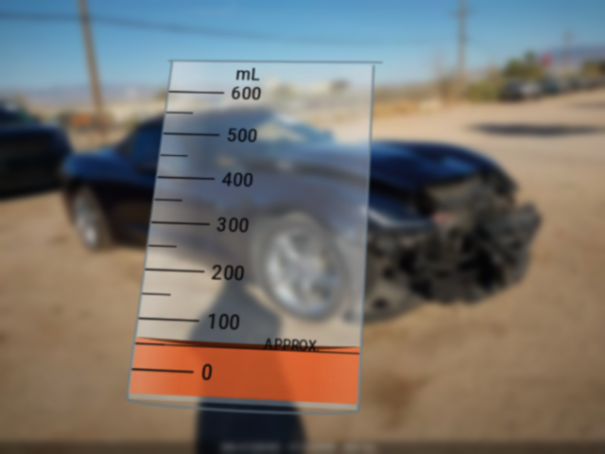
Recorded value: 50mL
